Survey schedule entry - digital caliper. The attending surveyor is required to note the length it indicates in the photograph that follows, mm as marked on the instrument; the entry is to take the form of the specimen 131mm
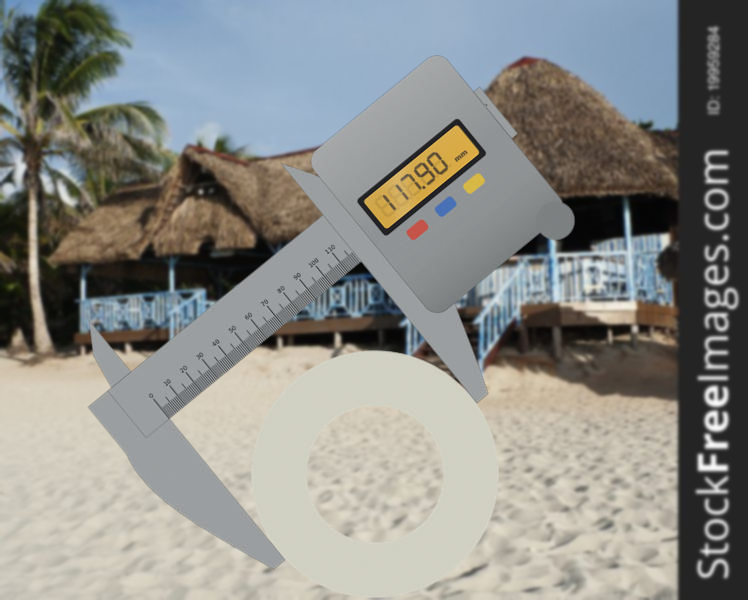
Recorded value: 117.90mm
